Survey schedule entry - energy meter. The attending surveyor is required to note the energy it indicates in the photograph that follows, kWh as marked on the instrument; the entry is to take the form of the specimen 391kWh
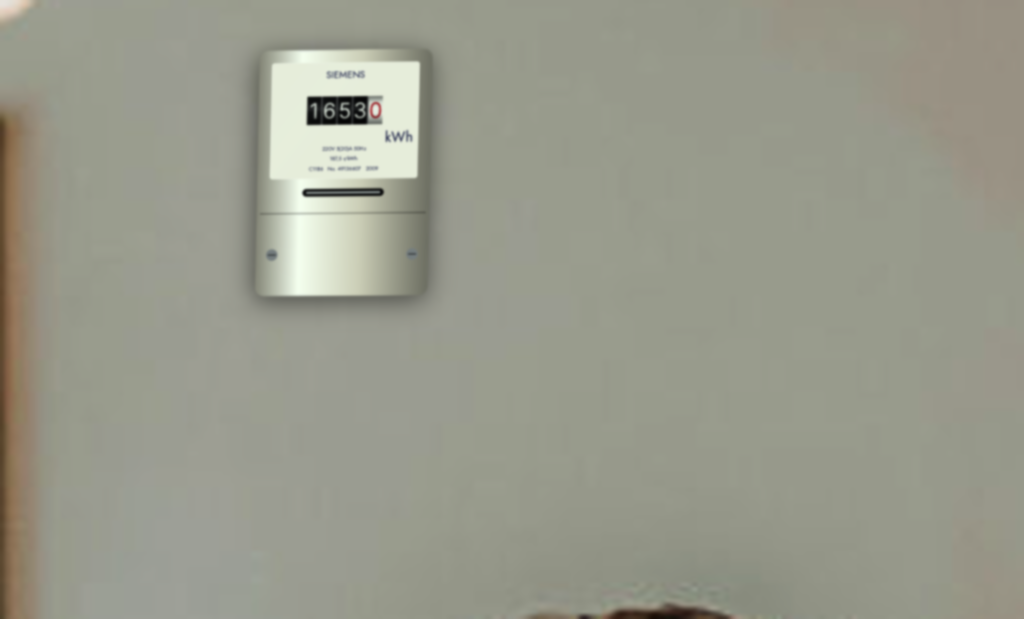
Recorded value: 1653.0kWh
